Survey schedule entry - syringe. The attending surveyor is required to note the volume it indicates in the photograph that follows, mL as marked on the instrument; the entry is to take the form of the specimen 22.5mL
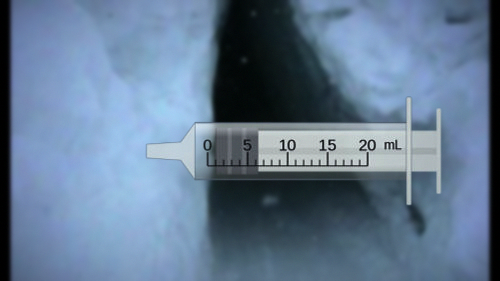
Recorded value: 1mL
